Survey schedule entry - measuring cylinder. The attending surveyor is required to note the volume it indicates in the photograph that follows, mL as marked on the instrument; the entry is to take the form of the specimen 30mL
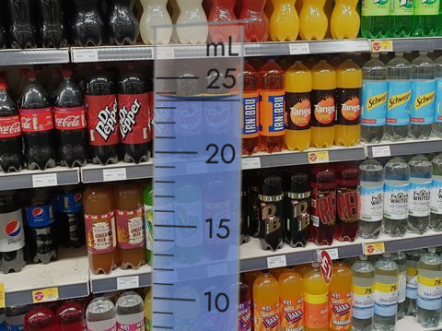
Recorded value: 23.5mL
